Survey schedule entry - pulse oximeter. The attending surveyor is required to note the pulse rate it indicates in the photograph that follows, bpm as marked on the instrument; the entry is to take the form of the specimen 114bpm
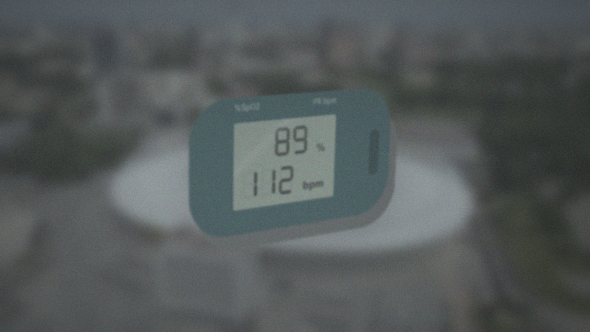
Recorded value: 112bpm
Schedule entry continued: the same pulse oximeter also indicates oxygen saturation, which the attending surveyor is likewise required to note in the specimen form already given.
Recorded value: 89%
